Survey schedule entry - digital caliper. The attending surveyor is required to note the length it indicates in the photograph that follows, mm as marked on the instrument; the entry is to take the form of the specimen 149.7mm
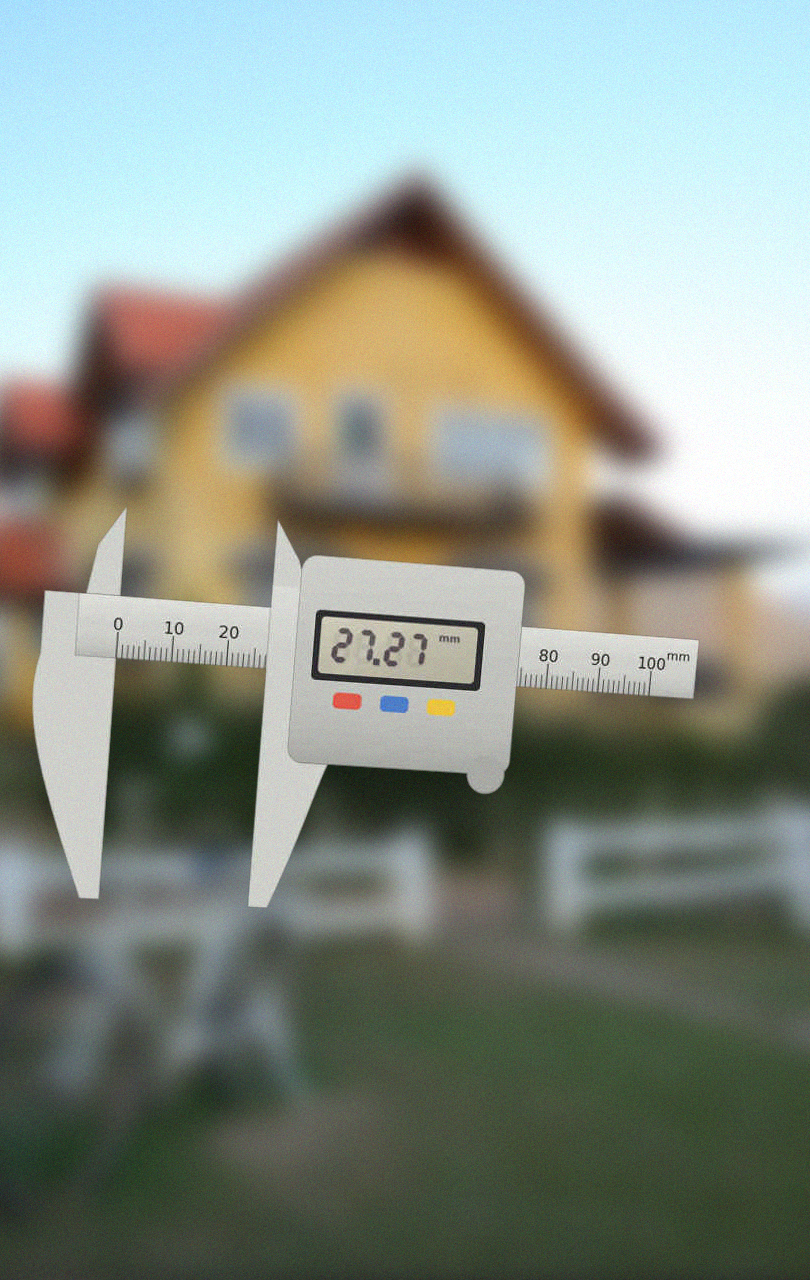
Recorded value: 27.27mm
